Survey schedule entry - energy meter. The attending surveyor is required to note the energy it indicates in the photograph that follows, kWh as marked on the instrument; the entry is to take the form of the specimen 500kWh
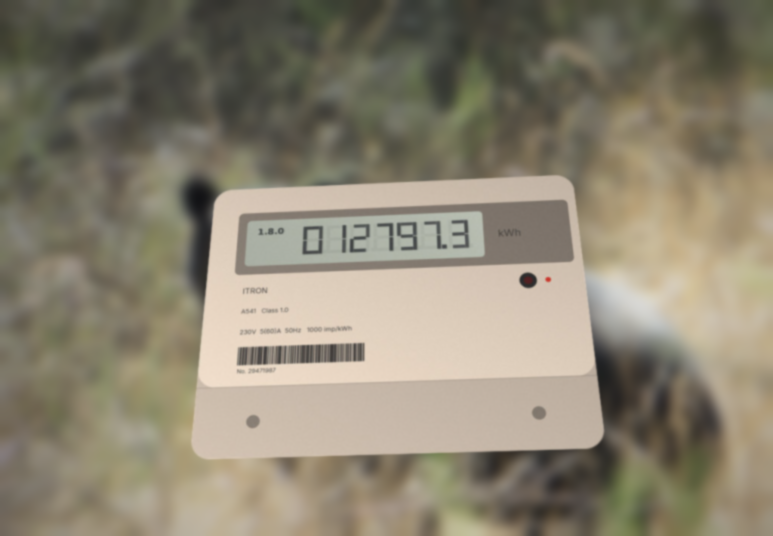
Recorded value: 12797.3kWh
